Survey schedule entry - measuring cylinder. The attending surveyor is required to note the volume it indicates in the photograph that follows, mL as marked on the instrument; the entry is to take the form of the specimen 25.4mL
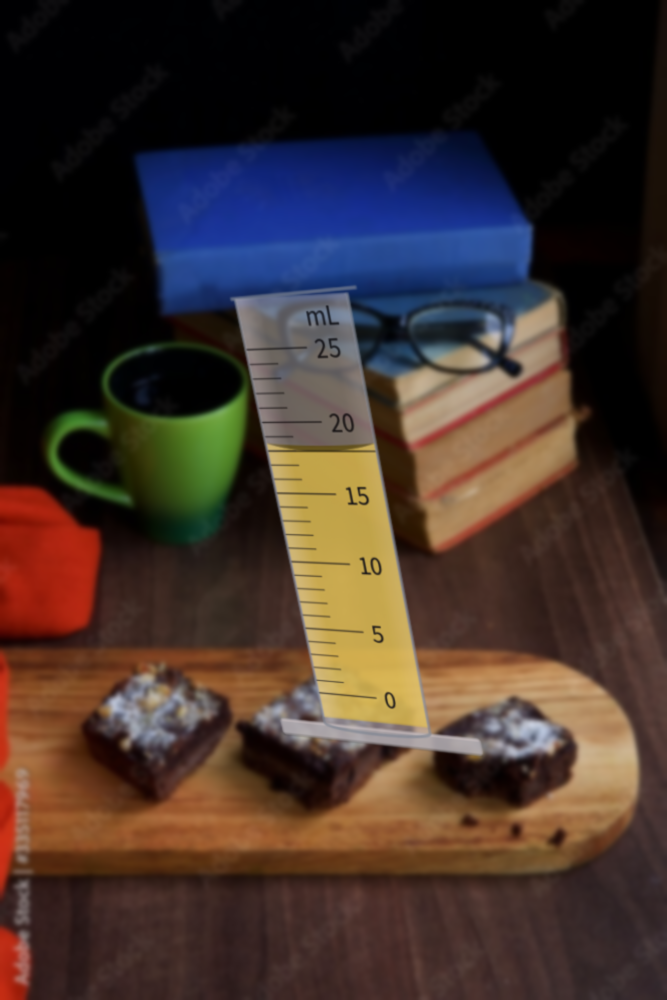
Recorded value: 18mL
